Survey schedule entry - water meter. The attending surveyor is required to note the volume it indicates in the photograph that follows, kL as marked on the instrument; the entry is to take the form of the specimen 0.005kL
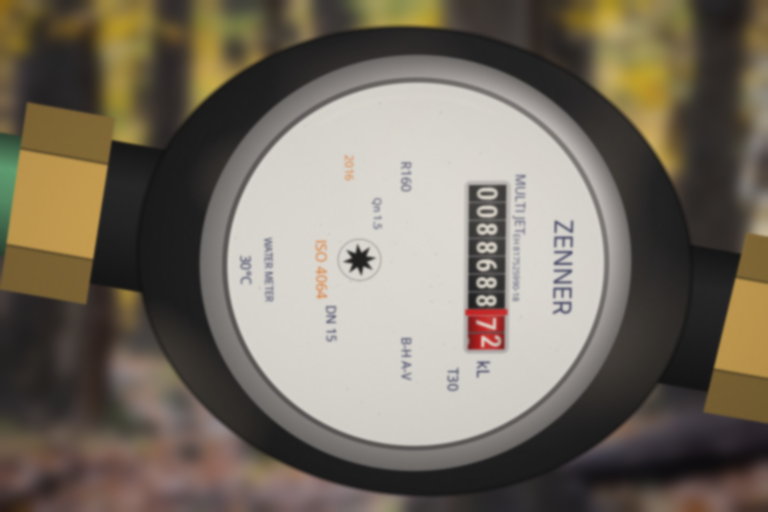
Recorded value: 88688.72kL
